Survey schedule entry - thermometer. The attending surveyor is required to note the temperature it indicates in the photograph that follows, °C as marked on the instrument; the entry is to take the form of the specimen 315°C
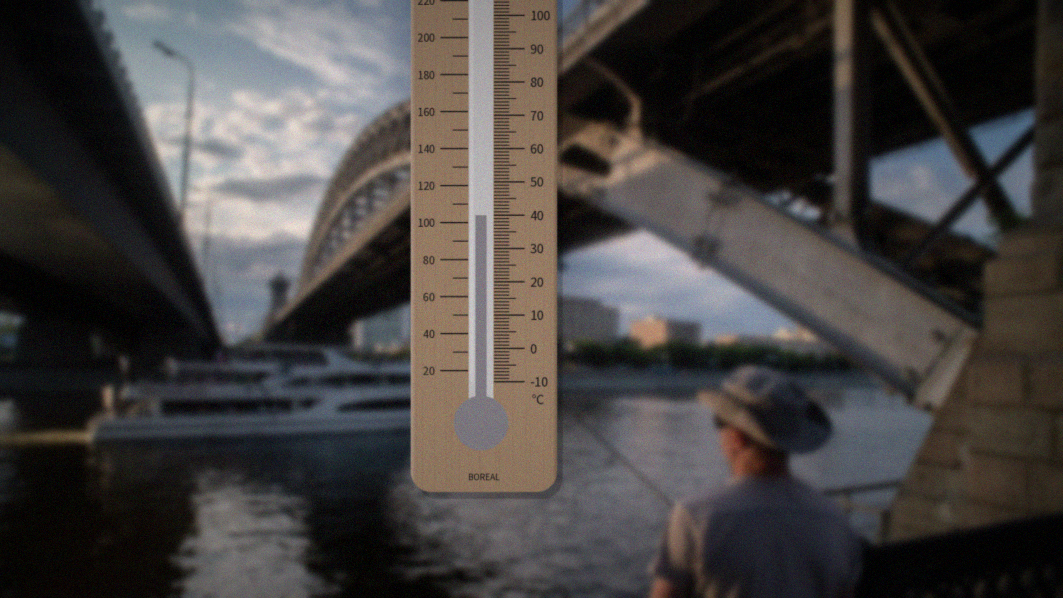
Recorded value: 40°C
